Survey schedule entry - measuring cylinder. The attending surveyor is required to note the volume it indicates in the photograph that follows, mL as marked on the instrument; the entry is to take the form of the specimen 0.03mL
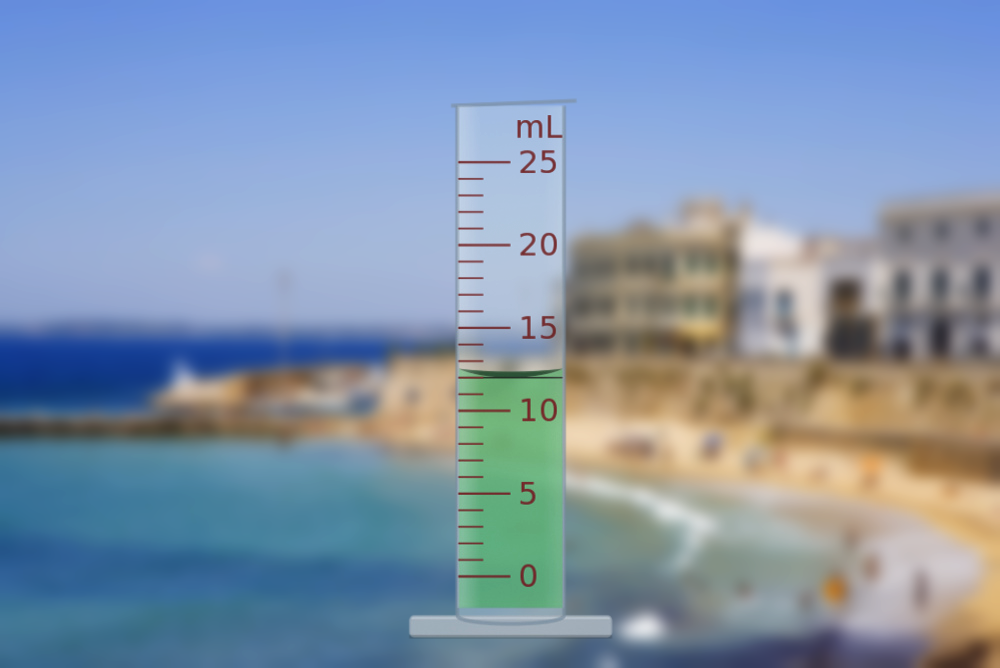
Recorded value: 12mL
